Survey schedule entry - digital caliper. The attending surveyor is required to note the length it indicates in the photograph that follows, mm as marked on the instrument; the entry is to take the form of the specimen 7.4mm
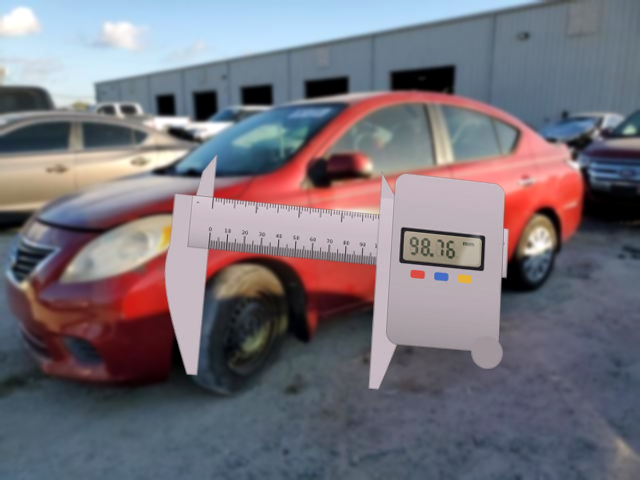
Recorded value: 98.76mm
